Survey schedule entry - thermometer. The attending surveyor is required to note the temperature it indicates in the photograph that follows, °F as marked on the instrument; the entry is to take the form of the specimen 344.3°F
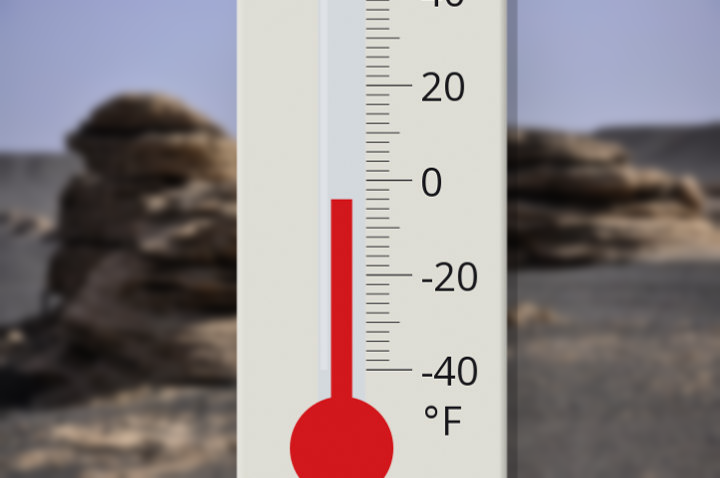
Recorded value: -4°F
